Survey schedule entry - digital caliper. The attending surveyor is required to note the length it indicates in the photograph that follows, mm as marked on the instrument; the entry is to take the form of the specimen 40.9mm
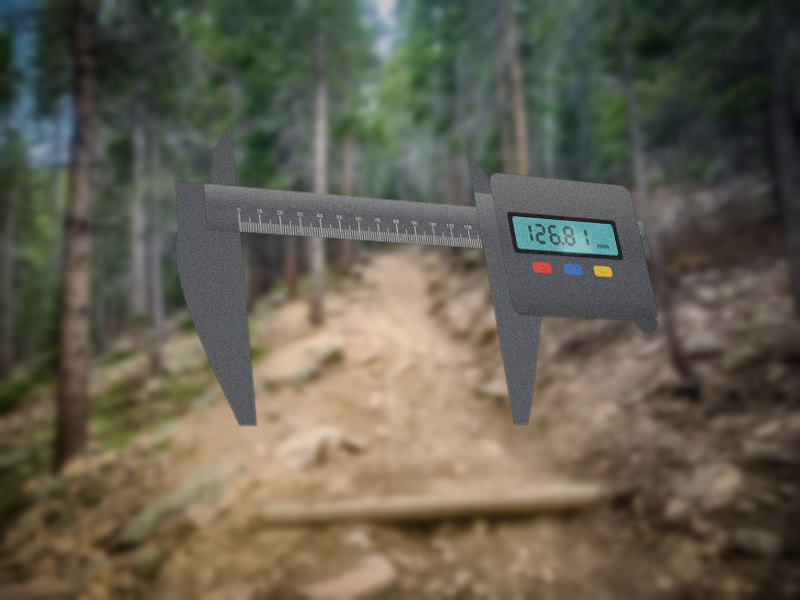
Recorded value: 126.81mm
